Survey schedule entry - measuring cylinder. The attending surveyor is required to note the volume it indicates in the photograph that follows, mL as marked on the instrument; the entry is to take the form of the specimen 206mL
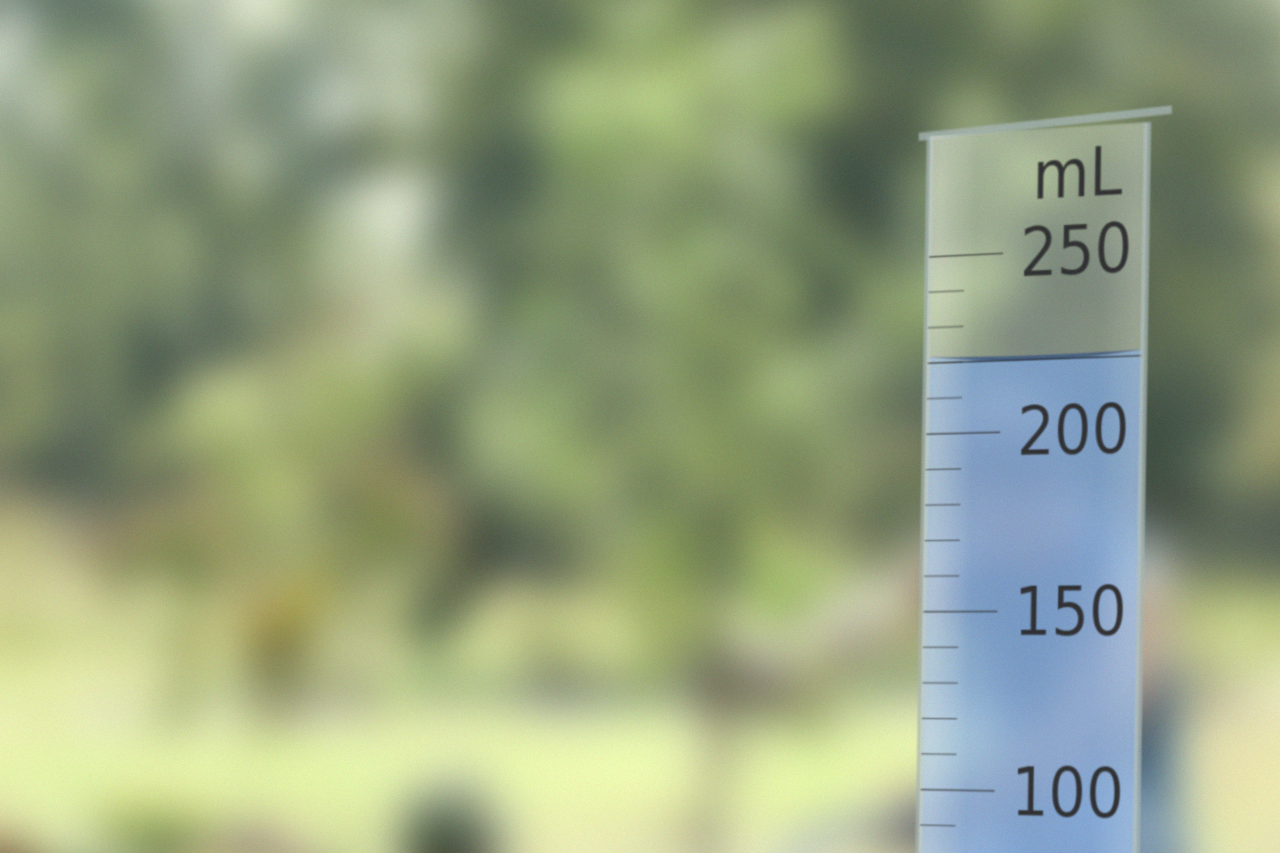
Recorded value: 220mL
